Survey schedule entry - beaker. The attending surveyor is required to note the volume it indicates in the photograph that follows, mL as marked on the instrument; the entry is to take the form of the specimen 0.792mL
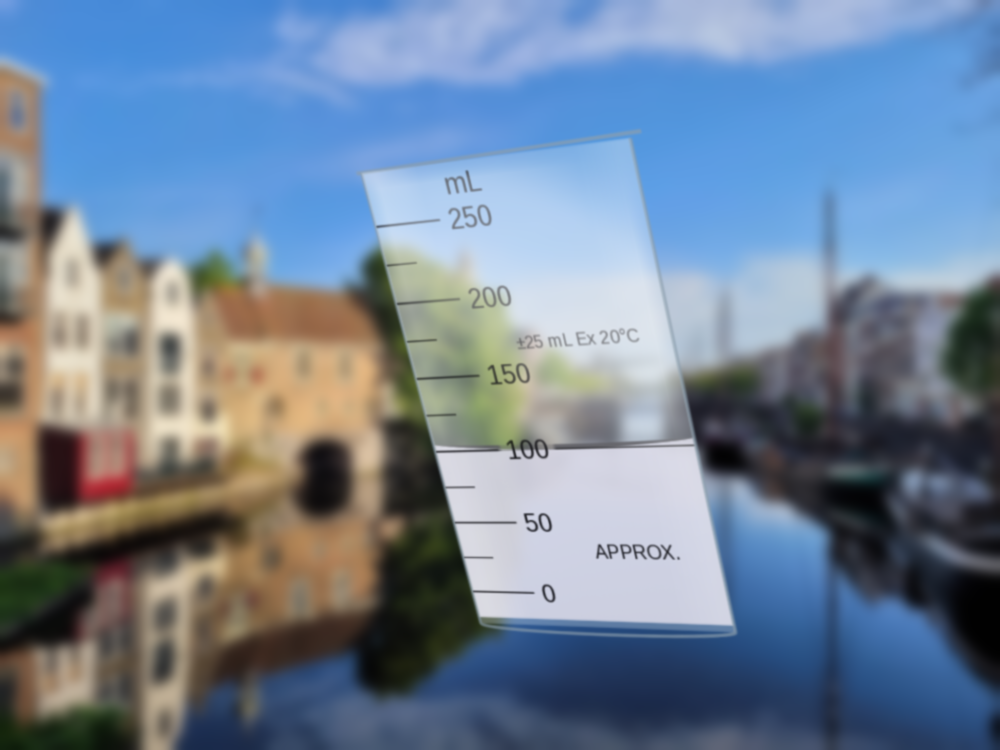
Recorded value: 100mL
